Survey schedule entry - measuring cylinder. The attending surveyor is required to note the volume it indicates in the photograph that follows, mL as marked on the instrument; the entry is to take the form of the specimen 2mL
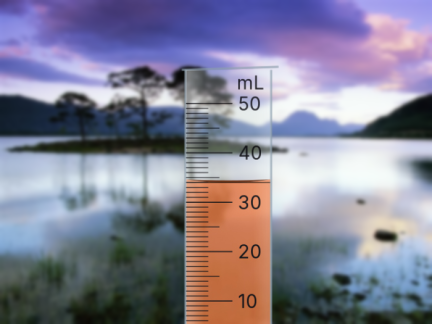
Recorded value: 34mL
